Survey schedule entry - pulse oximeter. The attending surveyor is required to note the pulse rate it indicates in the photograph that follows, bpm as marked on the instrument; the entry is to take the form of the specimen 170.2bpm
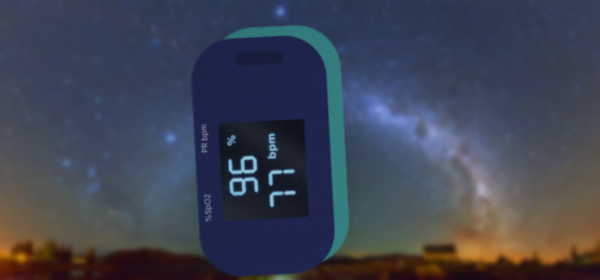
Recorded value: 77bpm
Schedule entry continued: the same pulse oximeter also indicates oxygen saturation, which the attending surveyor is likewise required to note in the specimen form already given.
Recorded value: 96%
